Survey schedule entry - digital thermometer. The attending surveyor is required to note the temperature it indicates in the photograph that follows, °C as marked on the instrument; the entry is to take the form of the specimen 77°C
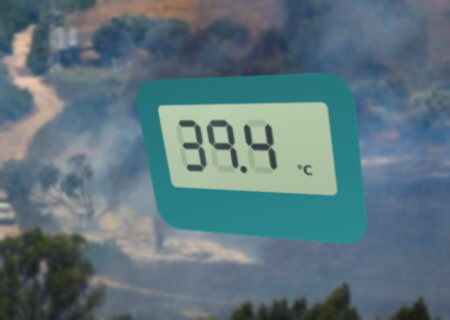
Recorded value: 39.4°C
